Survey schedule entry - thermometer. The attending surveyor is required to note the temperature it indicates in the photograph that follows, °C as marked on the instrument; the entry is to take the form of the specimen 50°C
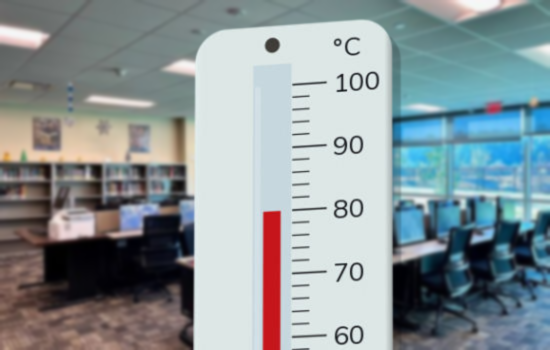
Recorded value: 80°C
